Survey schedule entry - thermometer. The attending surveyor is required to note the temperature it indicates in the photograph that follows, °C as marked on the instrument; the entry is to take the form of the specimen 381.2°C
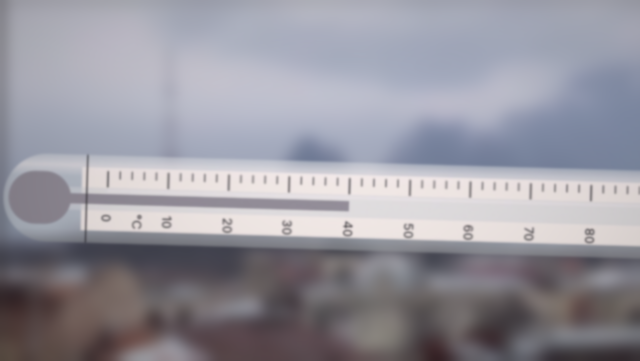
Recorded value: 40°C
